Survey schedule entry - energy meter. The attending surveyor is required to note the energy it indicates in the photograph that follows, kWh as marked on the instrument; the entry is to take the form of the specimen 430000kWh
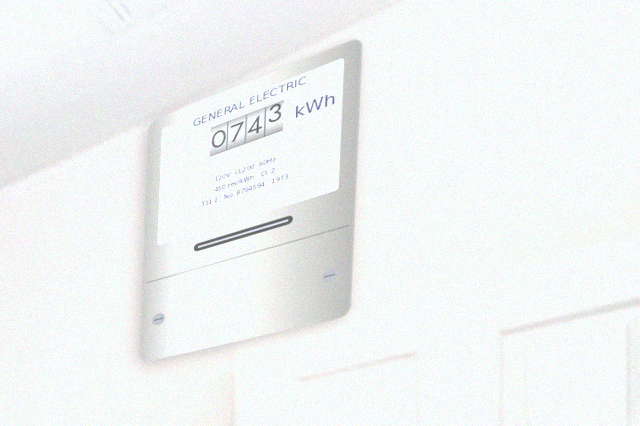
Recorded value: 743kWh
